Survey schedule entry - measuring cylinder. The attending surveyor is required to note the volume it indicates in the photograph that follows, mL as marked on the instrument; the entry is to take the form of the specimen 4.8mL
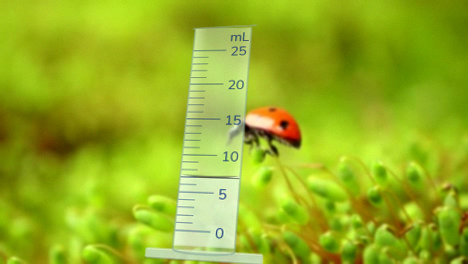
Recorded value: 7mL
